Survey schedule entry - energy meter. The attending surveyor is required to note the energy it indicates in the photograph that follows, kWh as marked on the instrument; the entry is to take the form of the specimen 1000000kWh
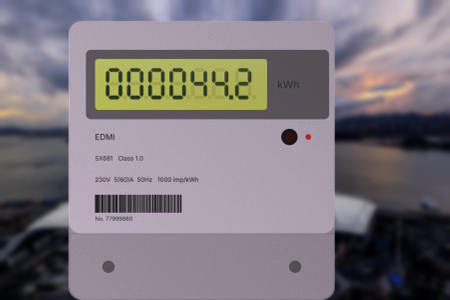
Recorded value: 44.2kWh
